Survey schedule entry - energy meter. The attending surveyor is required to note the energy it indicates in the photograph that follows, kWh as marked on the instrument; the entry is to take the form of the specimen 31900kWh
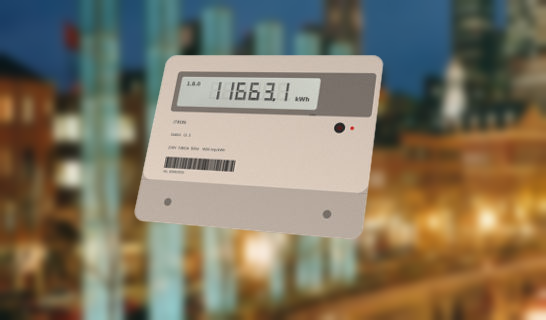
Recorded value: 11663.1kWh
